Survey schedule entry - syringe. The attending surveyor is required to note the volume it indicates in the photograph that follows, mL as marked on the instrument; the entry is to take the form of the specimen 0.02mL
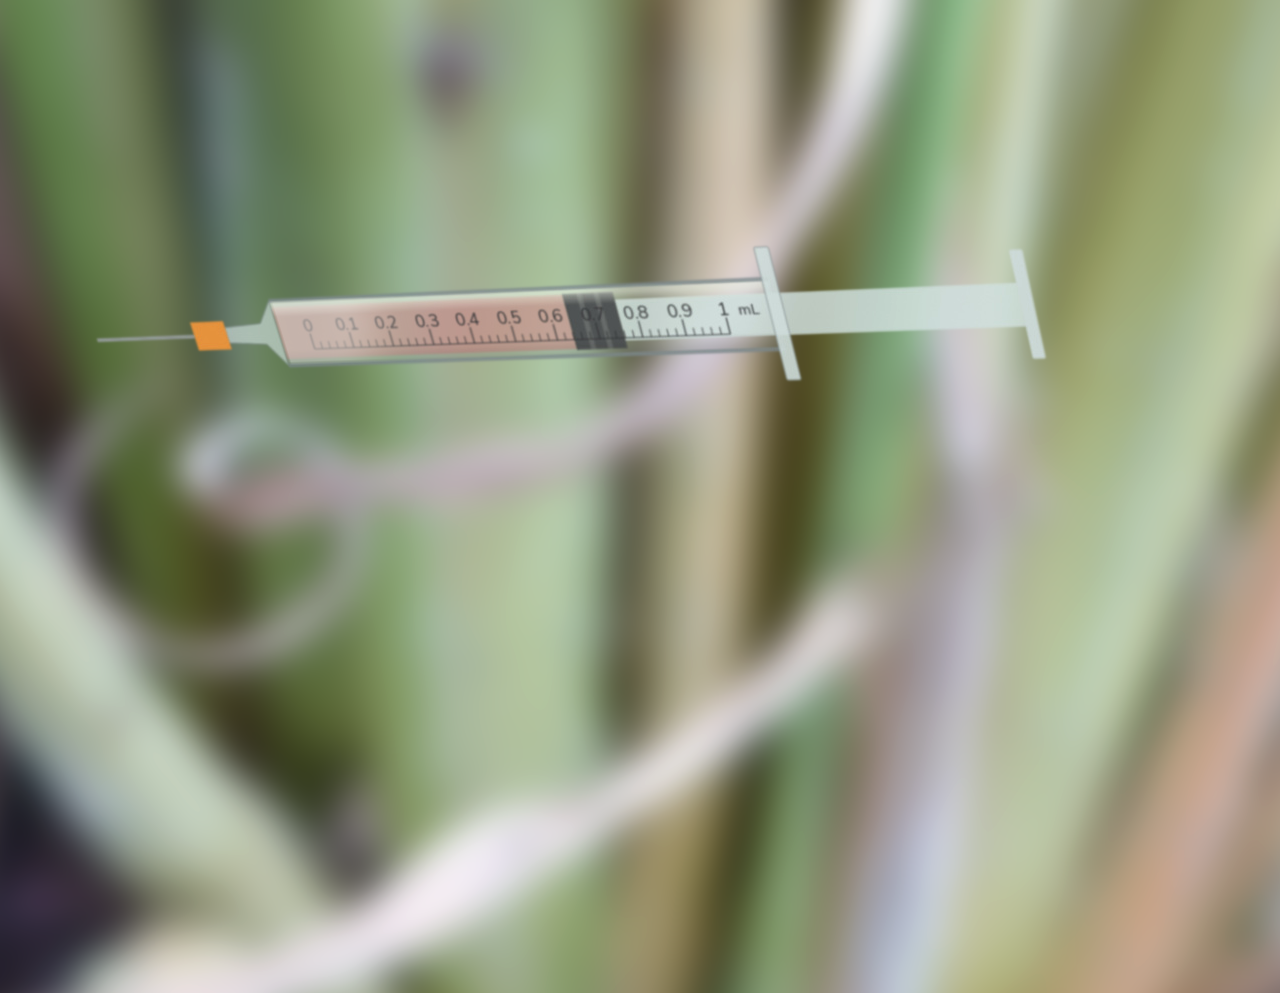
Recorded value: 0.64mL
